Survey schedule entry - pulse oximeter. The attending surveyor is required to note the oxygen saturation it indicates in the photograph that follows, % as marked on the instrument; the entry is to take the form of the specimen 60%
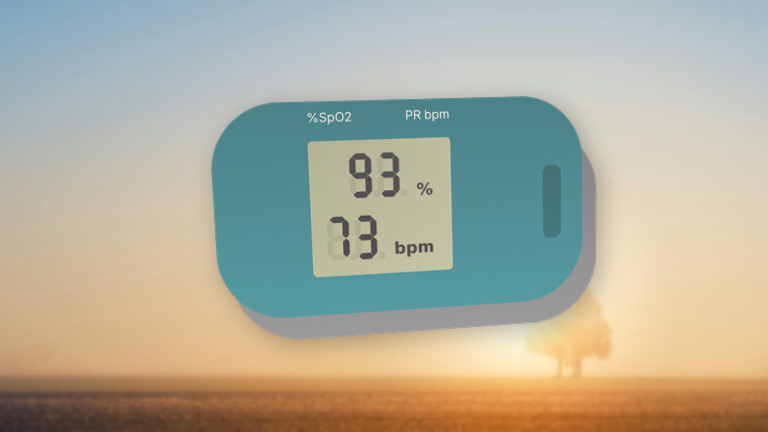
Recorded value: 93%
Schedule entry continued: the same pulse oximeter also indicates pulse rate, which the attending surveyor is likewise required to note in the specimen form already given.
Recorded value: 73bpm
